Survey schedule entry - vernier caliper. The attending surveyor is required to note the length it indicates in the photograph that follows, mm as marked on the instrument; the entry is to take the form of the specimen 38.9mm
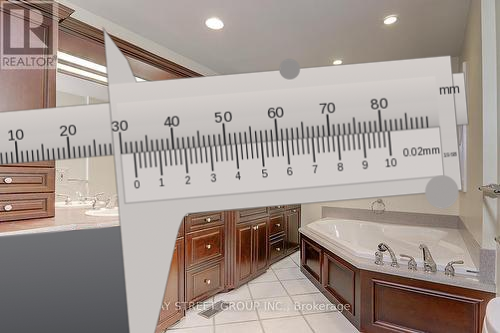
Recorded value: 32.5mm
